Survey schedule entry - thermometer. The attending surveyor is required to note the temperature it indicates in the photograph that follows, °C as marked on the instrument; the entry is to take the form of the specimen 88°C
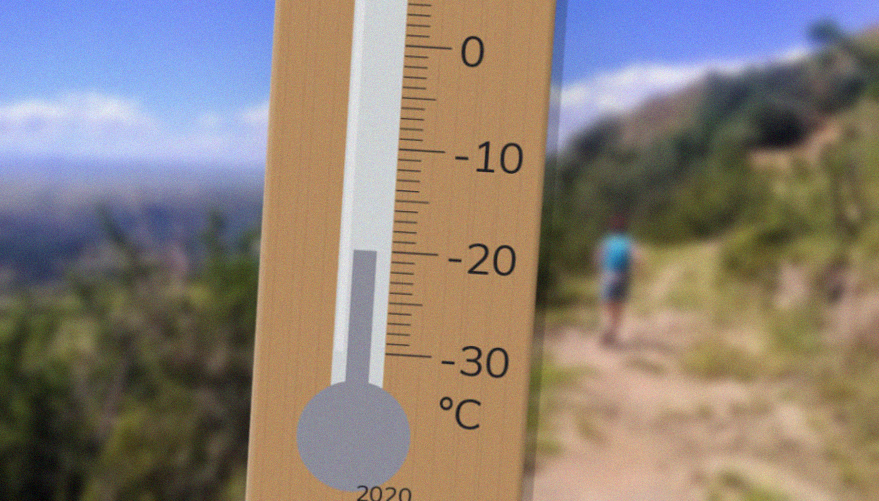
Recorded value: -20°C
